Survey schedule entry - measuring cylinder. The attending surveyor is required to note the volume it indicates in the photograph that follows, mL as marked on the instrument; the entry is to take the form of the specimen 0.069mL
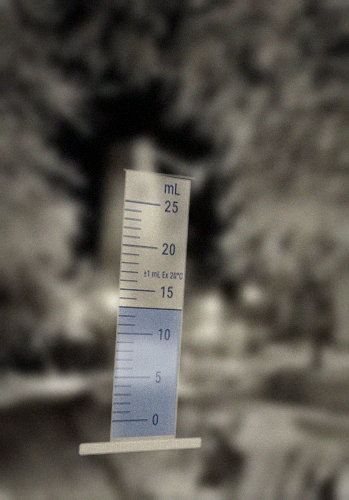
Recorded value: 13mL
